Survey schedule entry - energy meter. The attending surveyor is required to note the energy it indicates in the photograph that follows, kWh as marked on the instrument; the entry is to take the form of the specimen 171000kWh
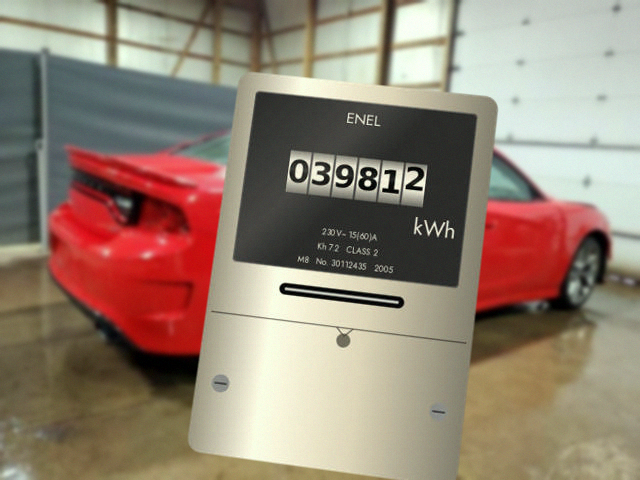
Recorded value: 39812kWh
